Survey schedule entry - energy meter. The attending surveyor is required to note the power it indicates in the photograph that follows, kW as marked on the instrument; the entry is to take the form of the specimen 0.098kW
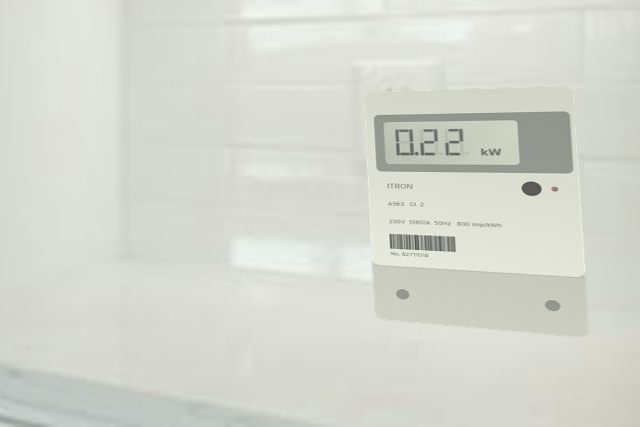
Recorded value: 0.22kW
